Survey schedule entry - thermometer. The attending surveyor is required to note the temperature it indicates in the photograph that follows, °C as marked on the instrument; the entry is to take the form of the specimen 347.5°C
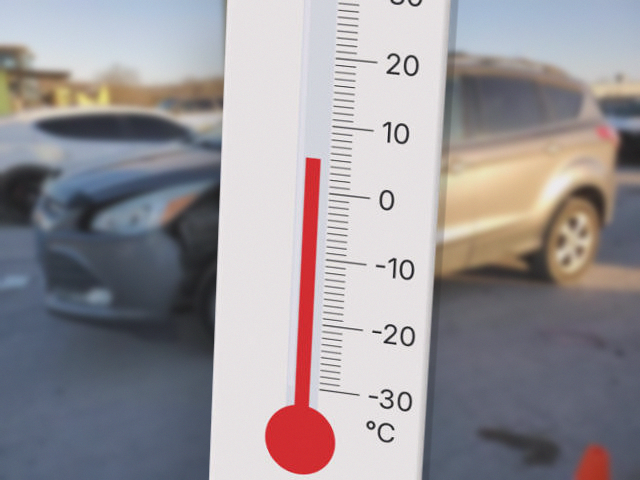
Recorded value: 5°C
